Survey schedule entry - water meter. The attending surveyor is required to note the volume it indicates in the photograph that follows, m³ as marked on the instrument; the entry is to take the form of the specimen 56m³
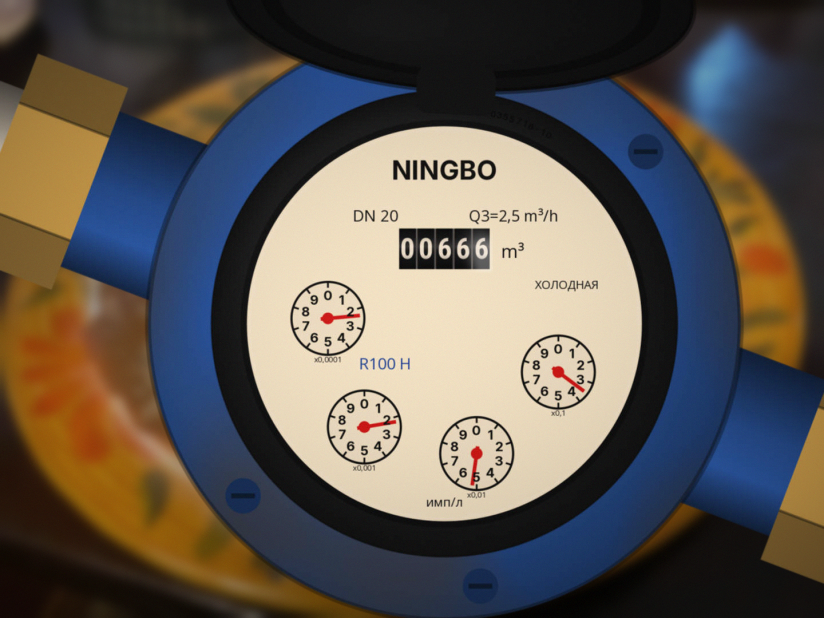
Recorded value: 666.3522m³
